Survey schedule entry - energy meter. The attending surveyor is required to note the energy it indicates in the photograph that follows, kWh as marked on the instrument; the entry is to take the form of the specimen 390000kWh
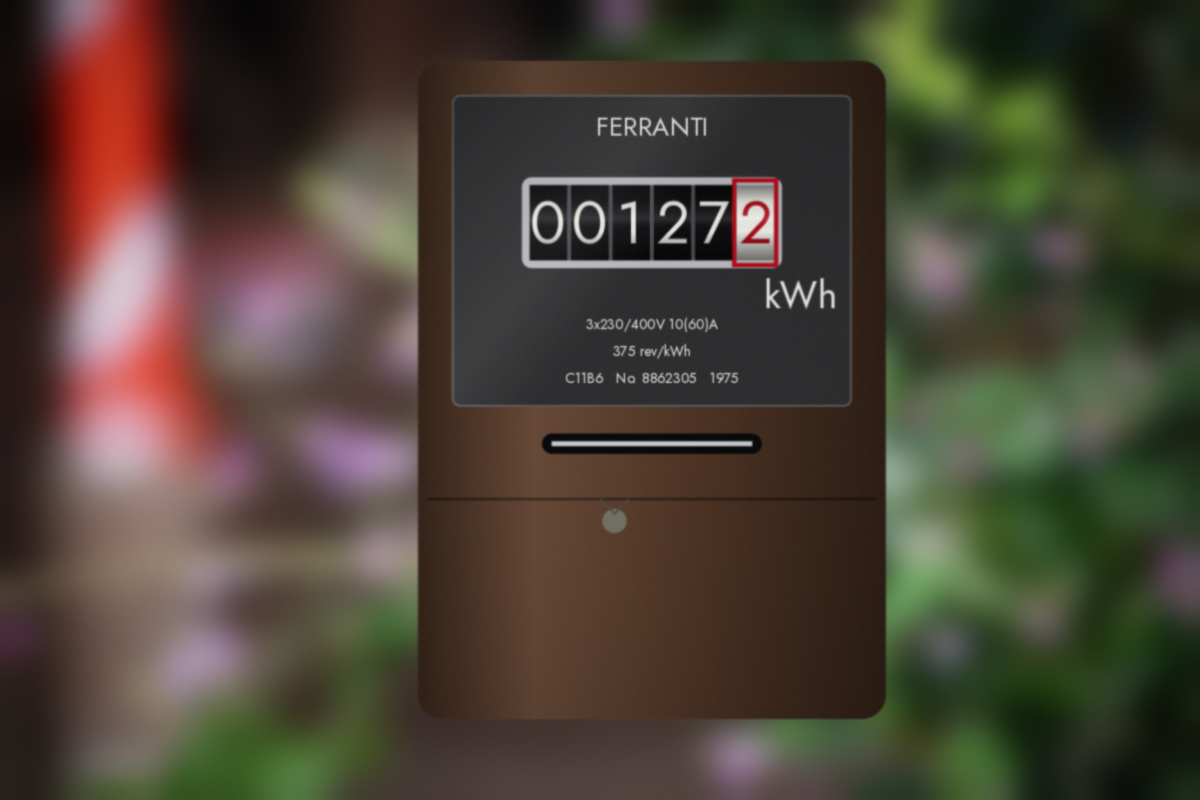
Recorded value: 127.2kWh
